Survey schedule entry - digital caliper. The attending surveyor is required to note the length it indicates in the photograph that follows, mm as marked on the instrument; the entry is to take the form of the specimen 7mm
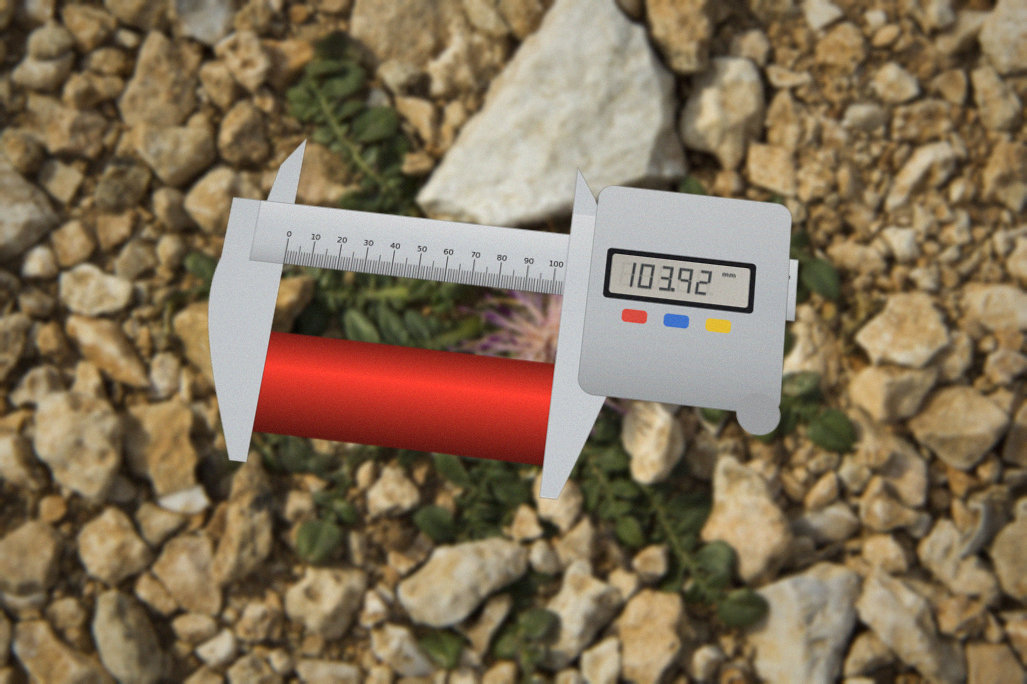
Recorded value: 103.92mm
